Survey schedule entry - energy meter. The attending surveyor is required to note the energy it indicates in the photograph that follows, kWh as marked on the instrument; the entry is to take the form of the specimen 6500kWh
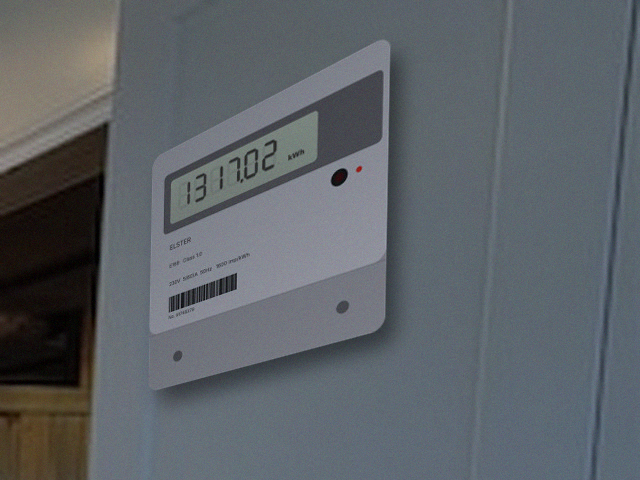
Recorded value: 1317.02kWh
